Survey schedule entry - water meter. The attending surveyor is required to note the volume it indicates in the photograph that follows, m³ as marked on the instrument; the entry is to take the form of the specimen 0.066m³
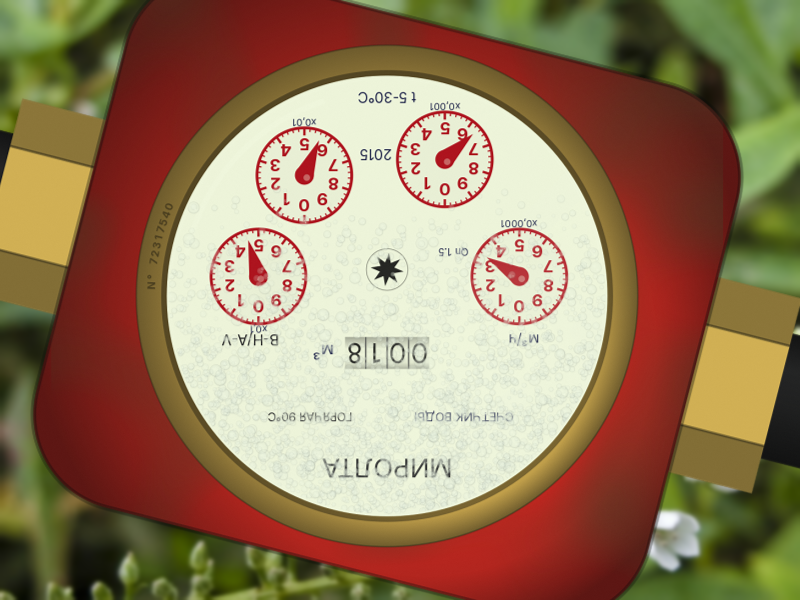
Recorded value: 18.4563m³
